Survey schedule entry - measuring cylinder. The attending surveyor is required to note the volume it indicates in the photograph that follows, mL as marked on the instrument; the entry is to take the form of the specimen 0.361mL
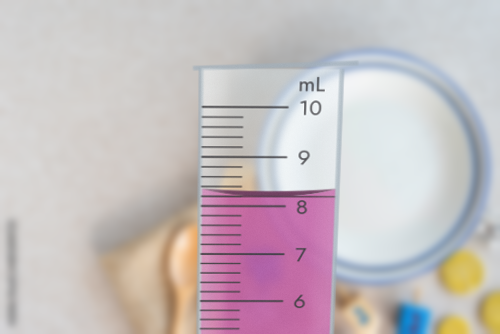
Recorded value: 8.2mL
